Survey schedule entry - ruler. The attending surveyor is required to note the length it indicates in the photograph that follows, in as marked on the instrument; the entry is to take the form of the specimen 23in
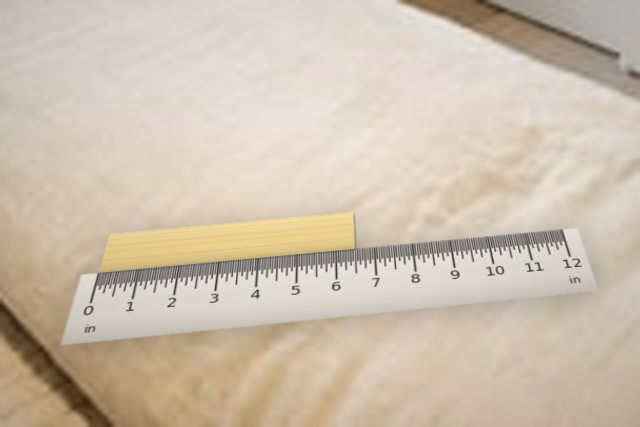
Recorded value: 6.5in
